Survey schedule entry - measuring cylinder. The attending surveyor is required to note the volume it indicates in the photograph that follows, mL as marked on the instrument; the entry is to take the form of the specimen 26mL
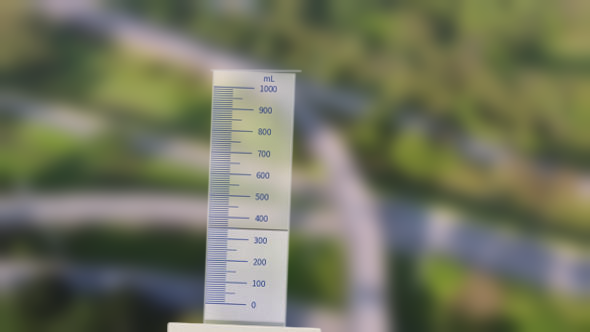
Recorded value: 350mL
